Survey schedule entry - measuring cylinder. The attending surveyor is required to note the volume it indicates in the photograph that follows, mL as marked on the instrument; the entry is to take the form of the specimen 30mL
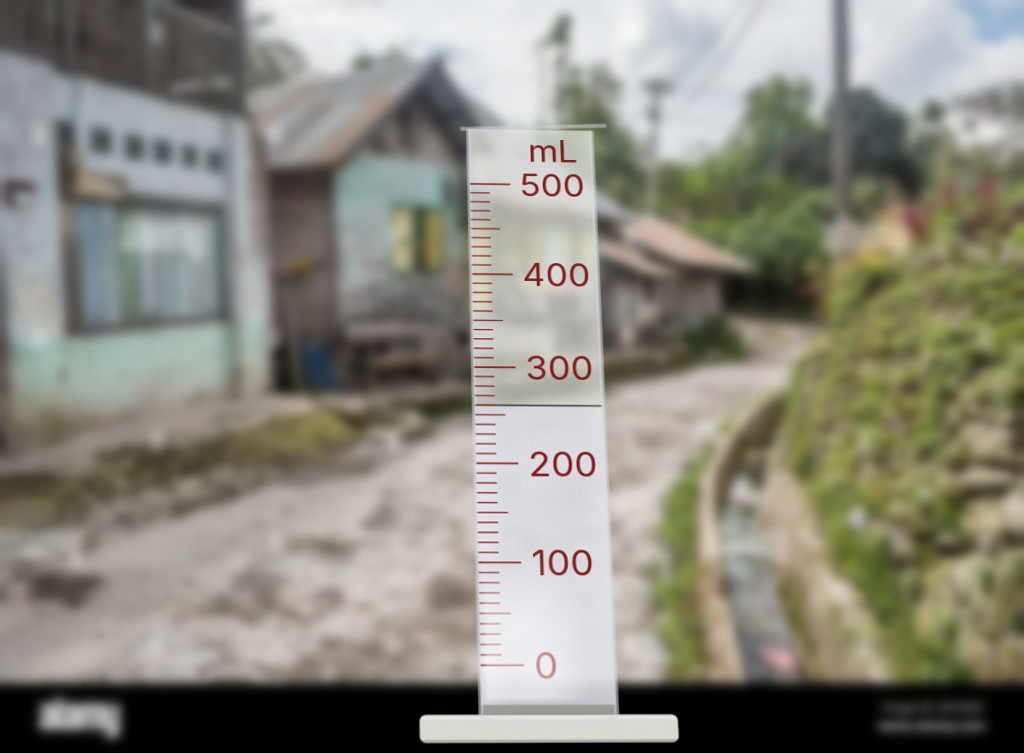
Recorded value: 260mL
